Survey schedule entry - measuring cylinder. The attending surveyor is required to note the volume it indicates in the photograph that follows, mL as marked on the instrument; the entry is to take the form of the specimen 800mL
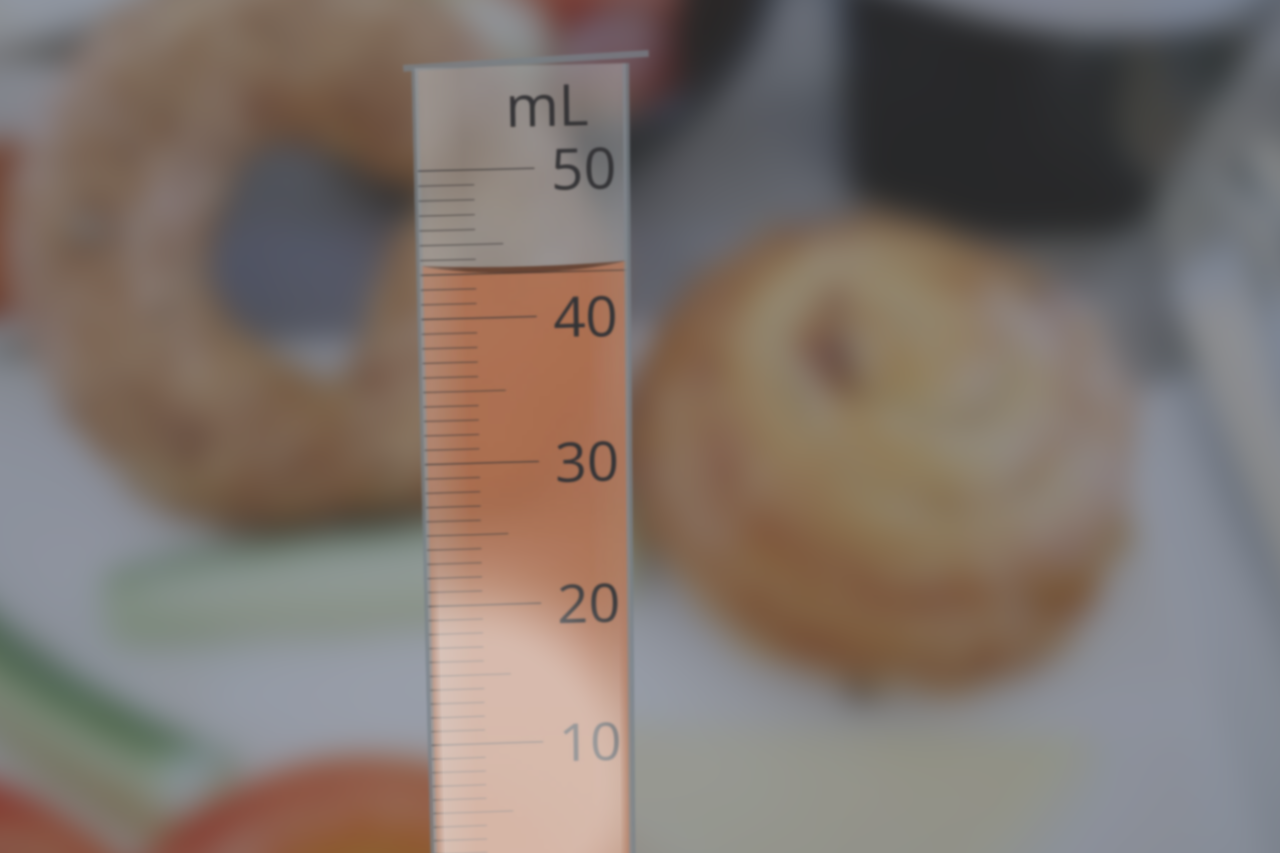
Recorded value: 43mL
